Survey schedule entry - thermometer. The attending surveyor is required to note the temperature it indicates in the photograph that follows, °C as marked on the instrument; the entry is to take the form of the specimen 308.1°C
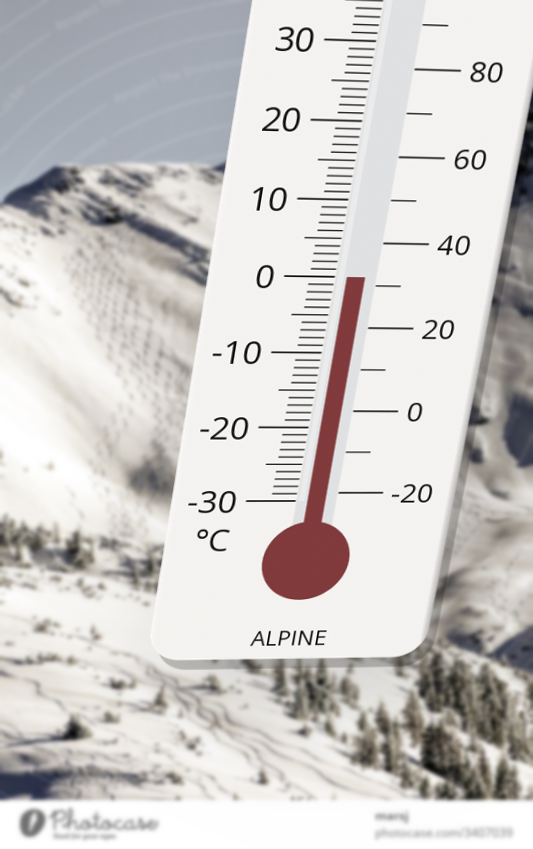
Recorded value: 0°C
